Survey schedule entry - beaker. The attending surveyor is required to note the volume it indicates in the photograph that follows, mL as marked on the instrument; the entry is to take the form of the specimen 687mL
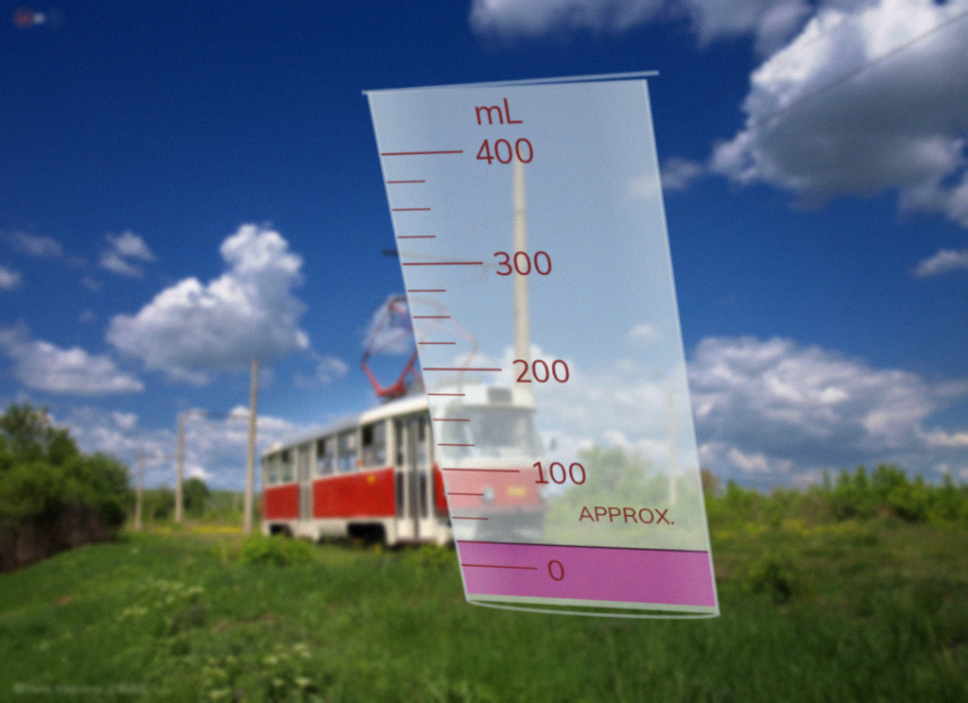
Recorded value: 25mL
